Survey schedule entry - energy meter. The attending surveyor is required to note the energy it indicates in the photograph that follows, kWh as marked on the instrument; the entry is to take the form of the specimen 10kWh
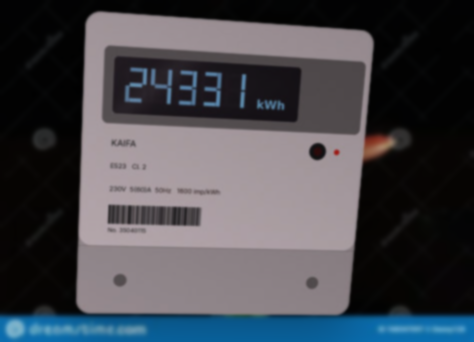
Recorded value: 24331kWh
